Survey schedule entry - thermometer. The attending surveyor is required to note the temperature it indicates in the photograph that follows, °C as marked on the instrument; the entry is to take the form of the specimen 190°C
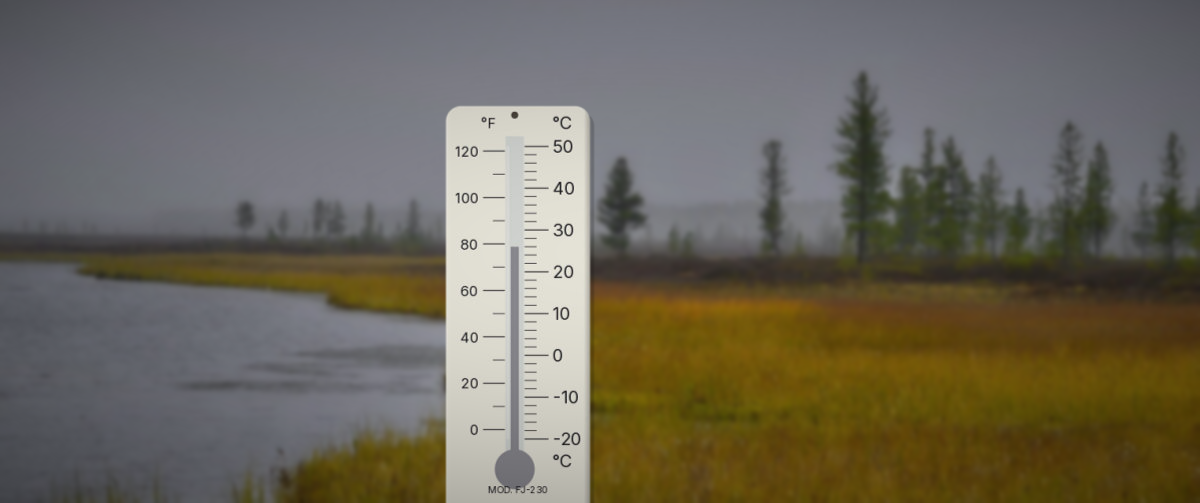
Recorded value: 26°C
